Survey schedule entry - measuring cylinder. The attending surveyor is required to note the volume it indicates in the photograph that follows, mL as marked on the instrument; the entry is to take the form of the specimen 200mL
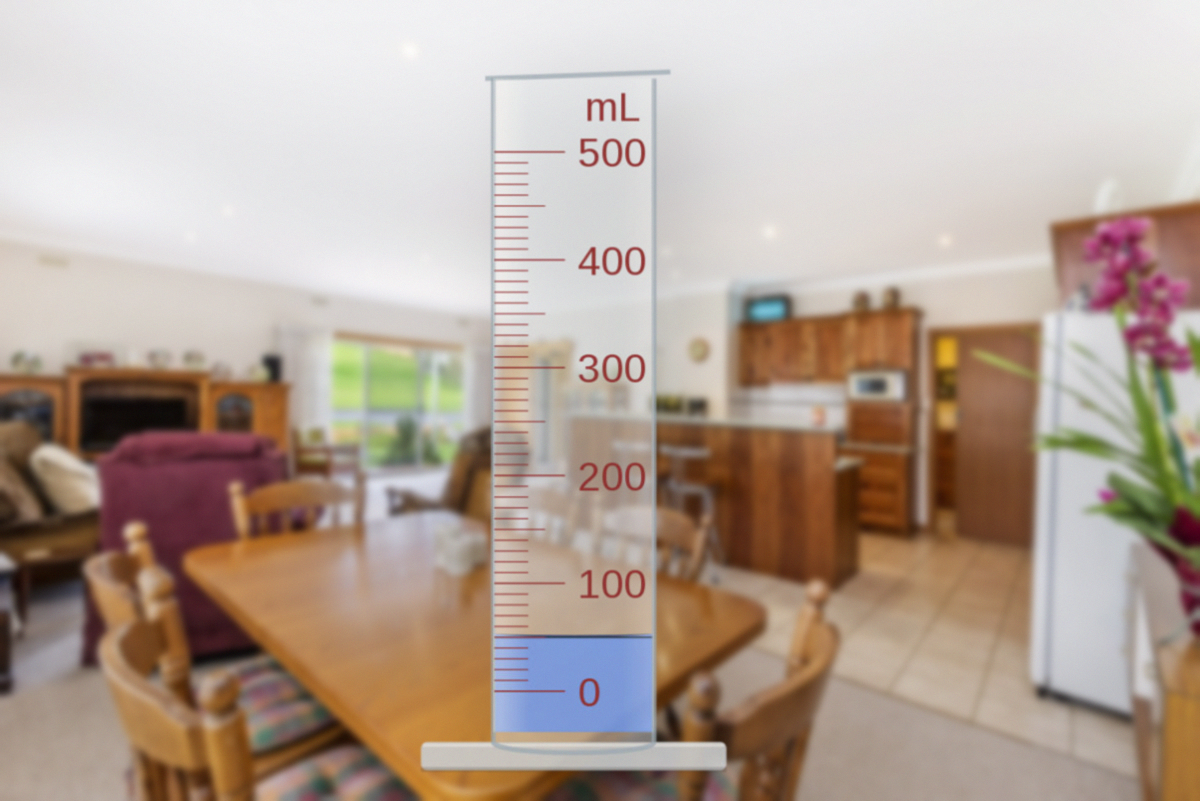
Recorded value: 50mL
